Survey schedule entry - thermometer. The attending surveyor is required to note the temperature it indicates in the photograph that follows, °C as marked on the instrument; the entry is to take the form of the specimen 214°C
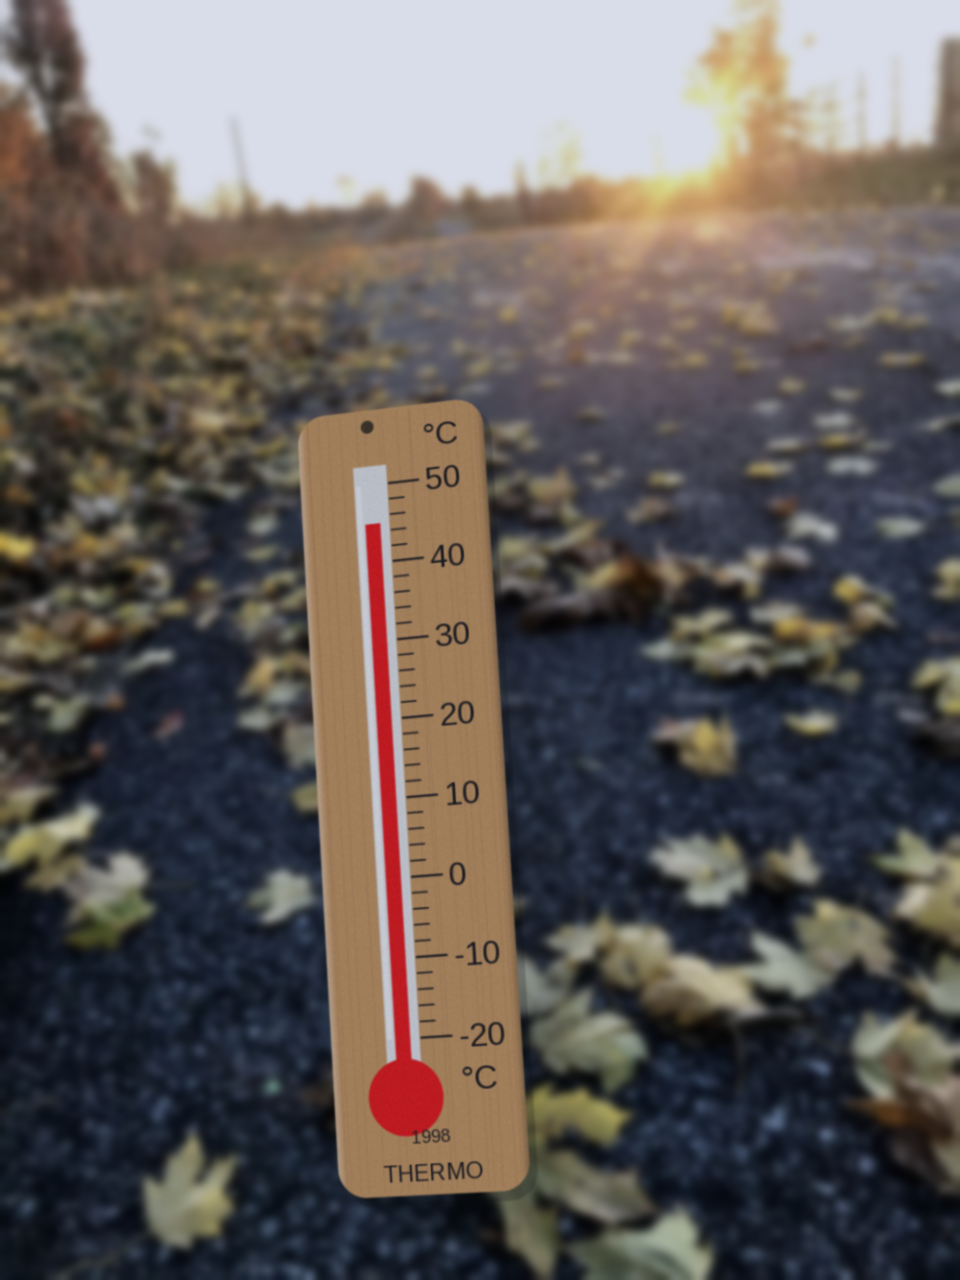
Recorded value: 45°C
